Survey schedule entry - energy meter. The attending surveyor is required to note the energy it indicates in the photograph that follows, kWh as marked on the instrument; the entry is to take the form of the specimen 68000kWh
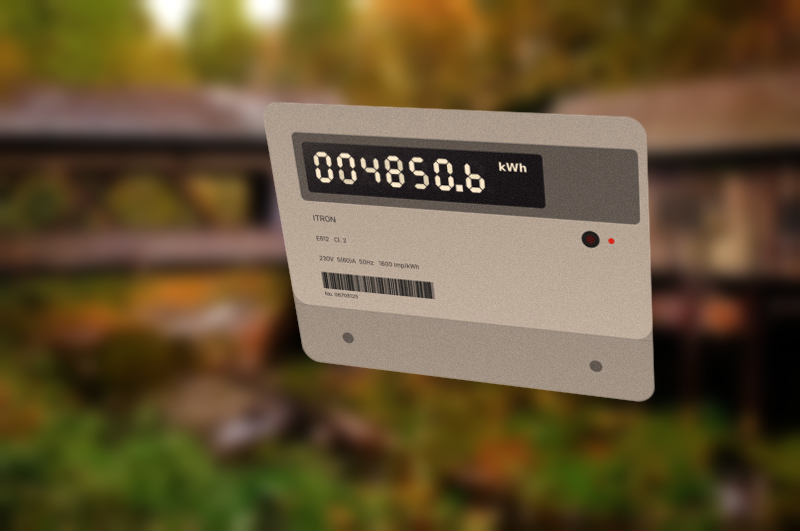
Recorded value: 4850.6kWh
